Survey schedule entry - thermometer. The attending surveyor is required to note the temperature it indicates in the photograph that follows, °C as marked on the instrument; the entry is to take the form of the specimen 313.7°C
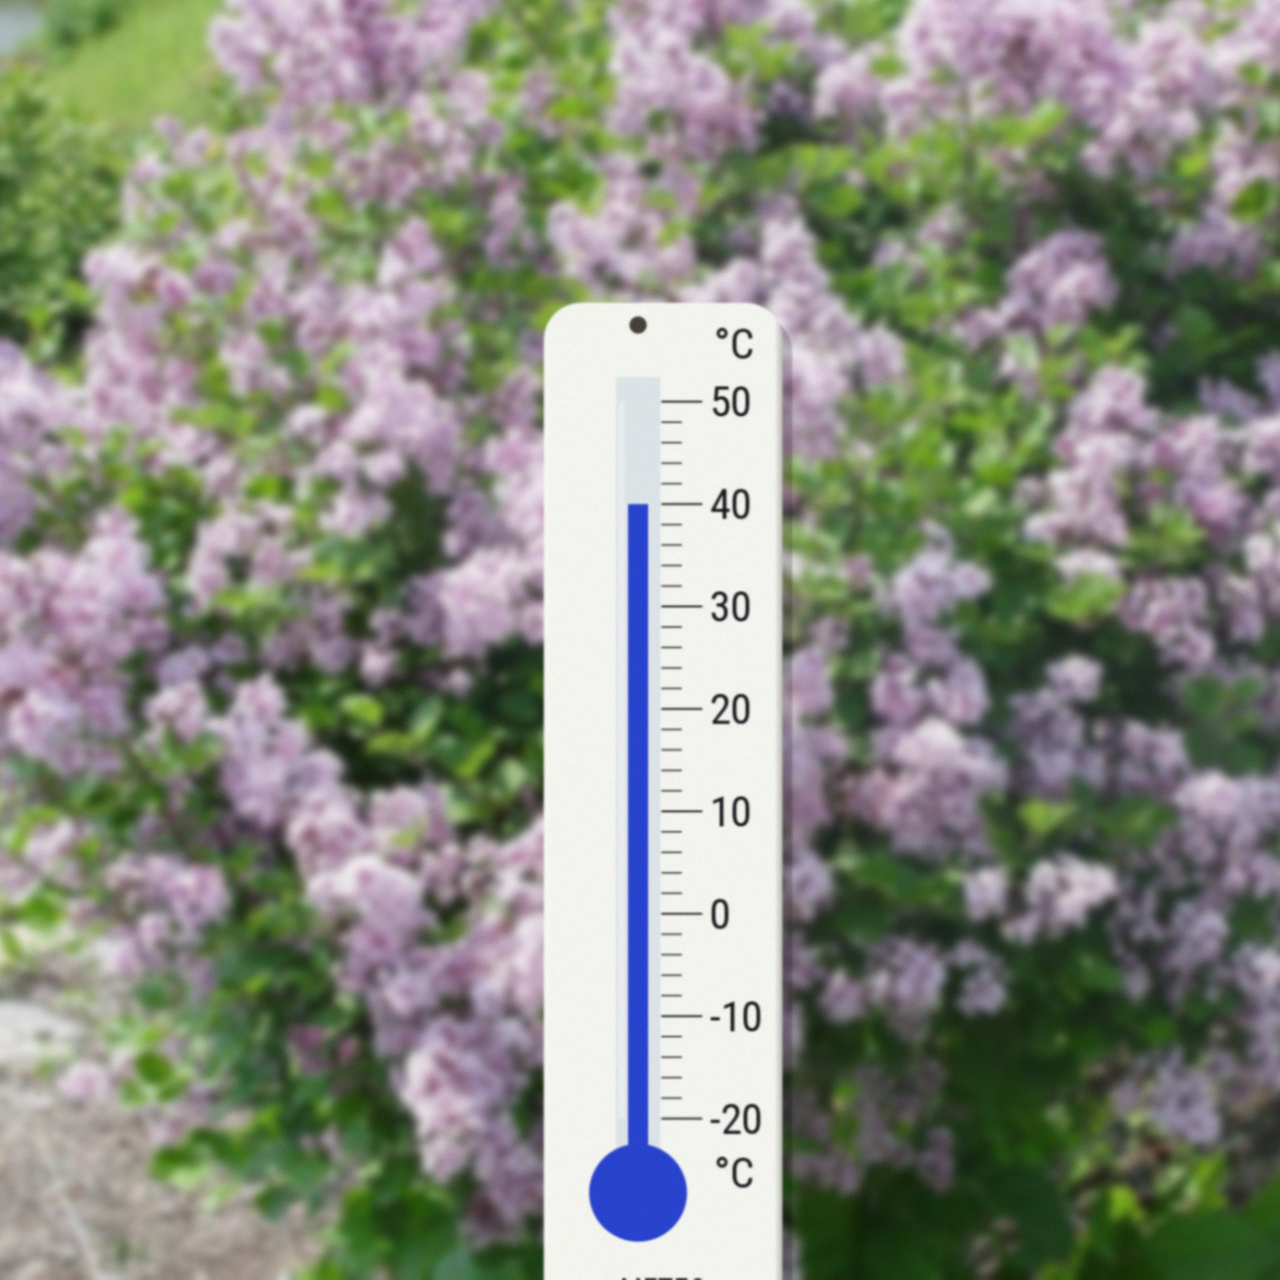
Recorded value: 40°C
